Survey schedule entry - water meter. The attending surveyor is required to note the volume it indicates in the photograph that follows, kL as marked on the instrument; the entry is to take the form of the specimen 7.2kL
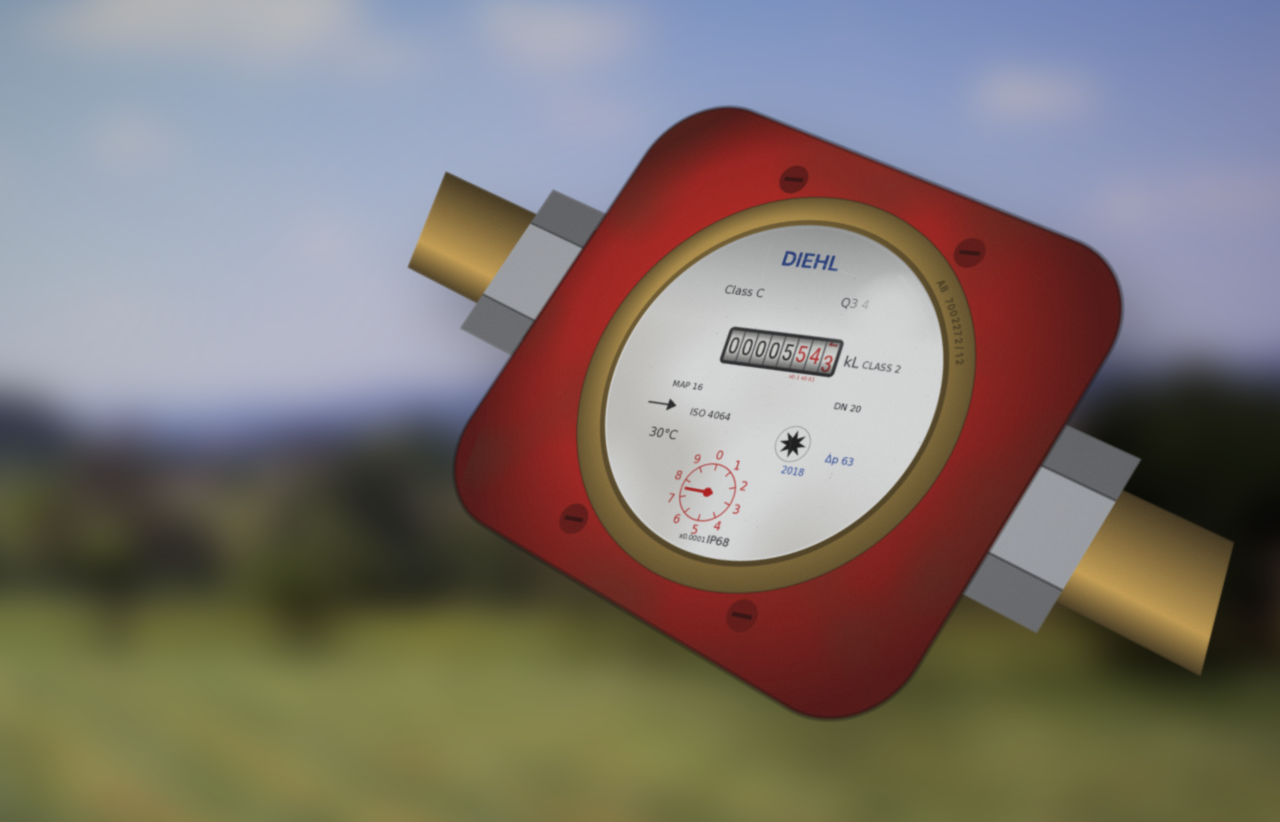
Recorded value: 5.5427kL
